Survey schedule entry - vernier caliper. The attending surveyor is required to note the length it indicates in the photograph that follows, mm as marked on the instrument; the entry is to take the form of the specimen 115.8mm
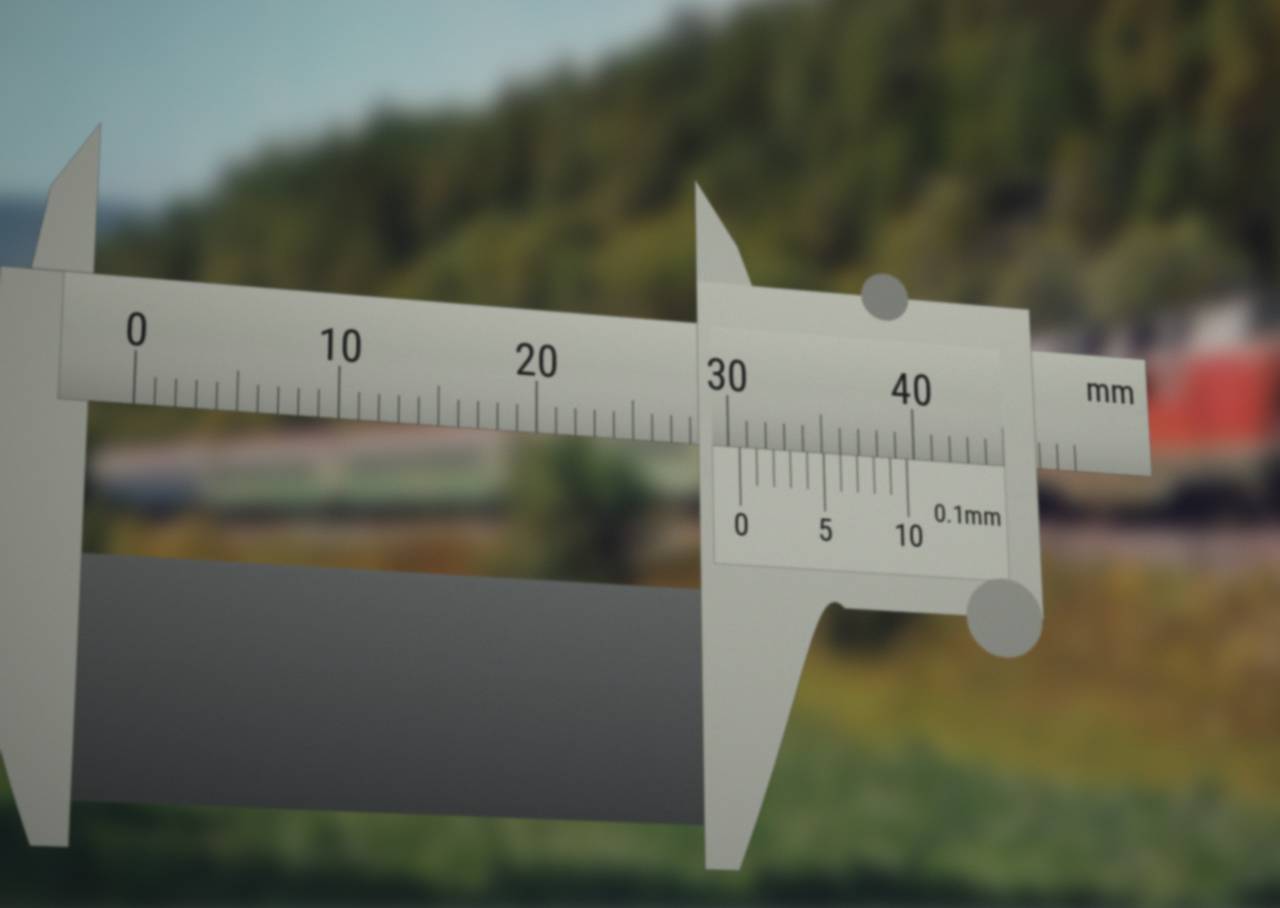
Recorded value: 30.6mm
